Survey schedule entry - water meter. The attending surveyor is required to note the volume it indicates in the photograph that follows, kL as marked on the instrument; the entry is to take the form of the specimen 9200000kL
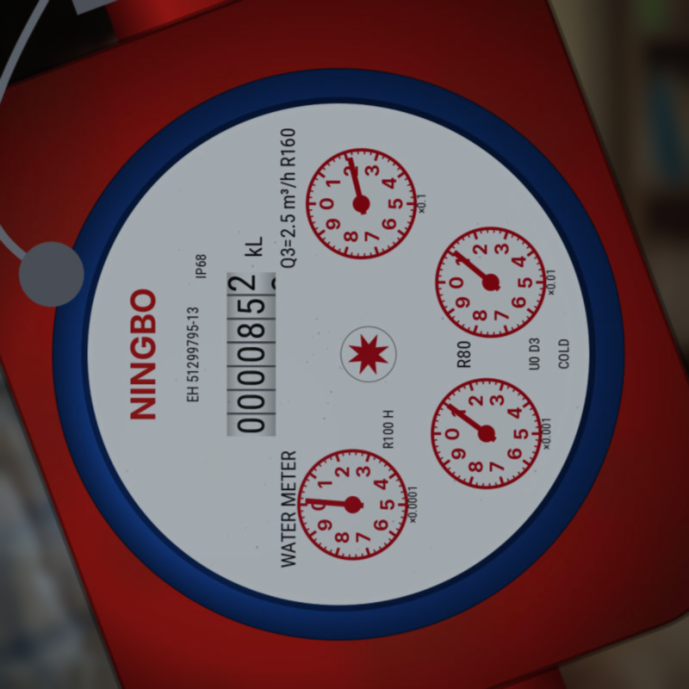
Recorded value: 852.2110kL
